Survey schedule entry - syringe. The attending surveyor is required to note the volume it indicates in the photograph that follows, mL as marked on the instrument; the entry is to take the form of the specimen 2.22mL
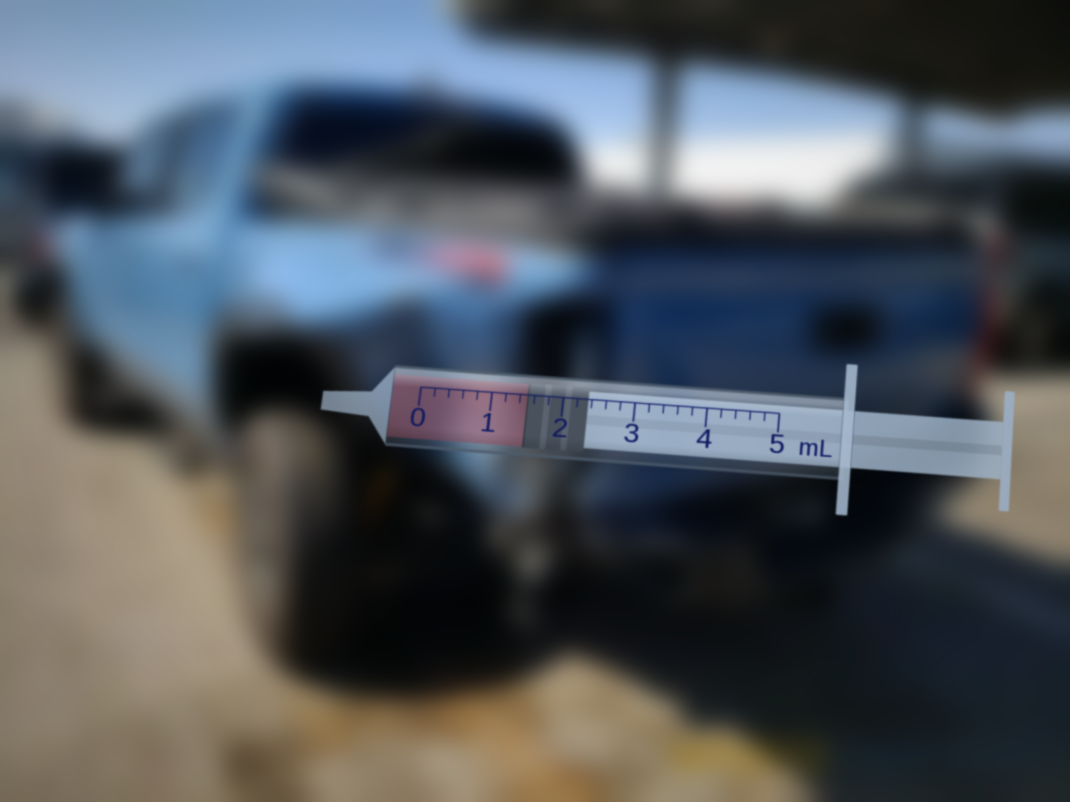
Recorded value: 1.5mL
